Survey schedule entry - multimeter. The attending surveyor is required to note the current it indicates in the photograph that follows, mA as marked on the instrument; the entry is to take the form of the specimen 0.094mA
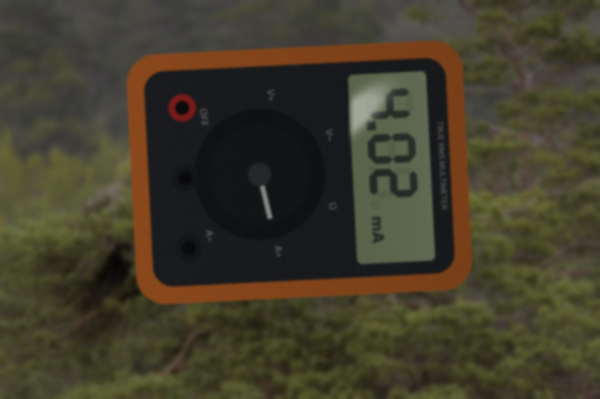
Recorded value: 4.02mA
